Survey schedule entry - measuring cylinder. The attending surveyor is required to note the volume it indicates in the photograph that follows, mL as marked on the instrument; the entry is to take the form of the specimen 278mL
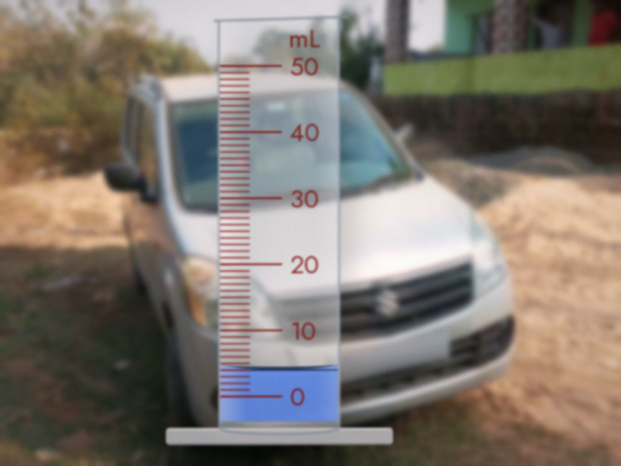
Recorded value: 4mL
